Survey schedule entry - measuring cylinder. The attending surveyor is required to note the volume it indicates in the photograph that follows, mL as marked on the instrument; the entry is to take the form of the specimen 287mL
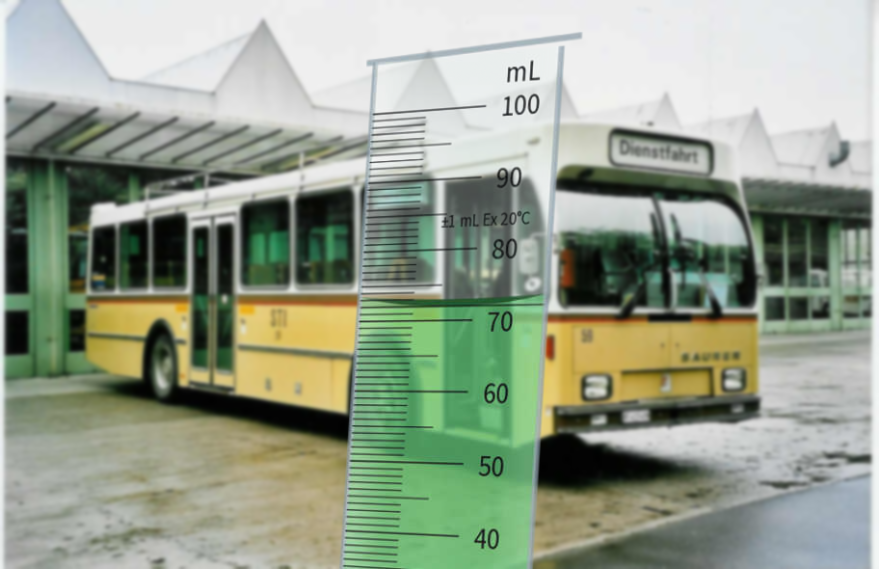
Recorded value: 72mL
